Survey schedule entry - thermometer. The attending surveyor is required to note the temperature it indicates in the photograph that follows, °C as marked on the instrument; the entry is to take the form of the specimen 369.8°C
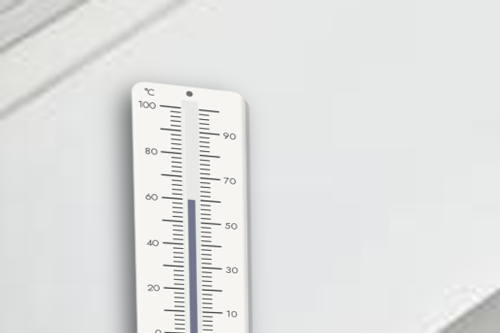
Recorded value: 60°C
